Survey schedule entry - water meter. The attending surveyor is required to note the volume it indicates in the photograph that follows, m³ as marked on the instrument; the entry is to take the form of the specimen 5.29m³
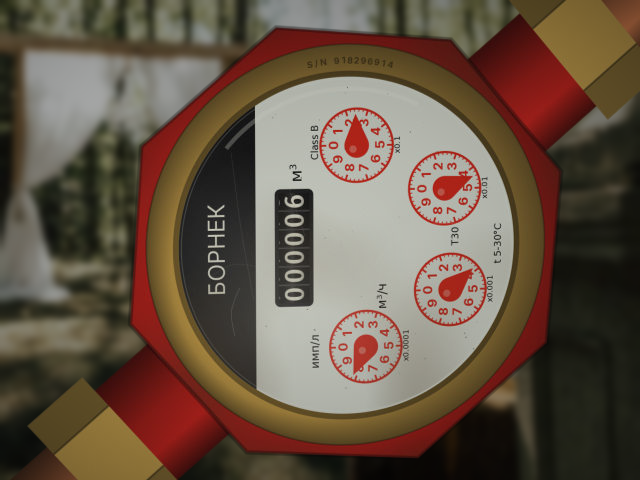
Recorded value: 6.2438m³
